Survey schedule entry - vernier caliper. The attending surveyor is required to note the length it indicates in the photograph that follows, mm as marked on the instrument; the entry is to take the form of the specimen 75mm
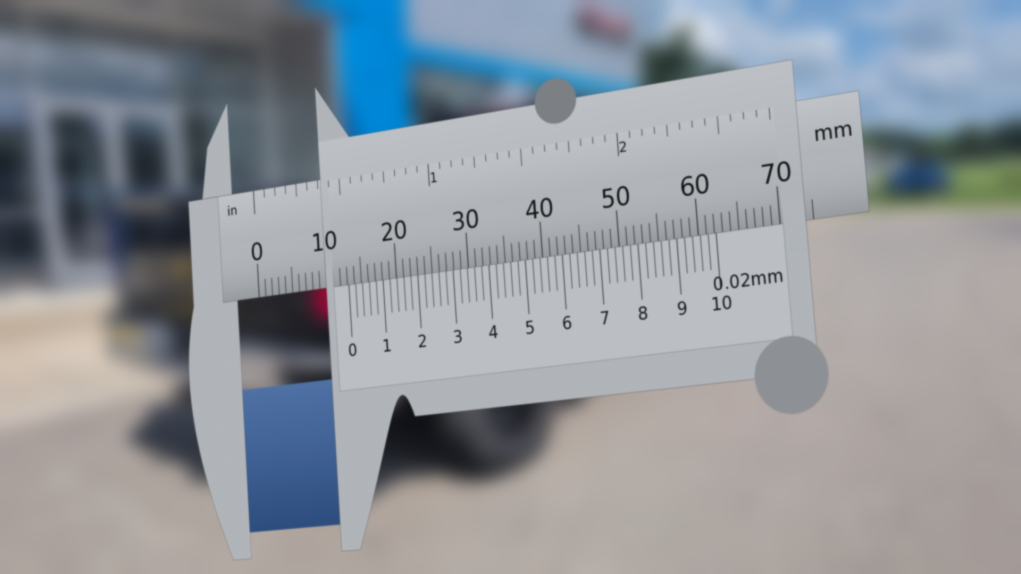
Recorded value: 13.2mm
